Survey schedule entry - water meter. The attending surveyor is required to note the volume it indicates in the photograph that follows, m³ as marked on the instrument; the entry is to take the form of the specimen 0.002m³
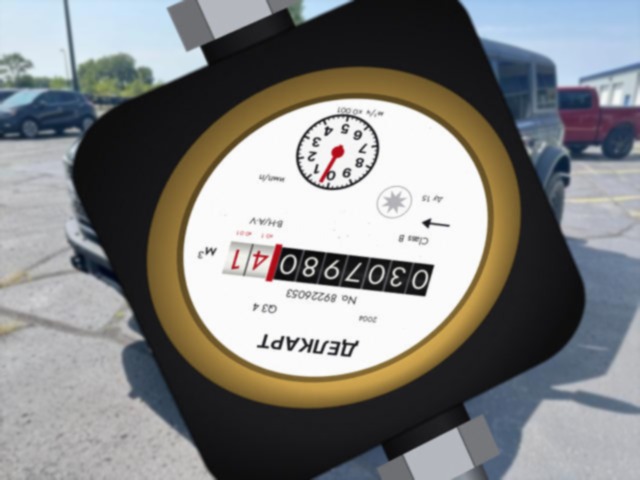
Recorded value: 307980.410m³
